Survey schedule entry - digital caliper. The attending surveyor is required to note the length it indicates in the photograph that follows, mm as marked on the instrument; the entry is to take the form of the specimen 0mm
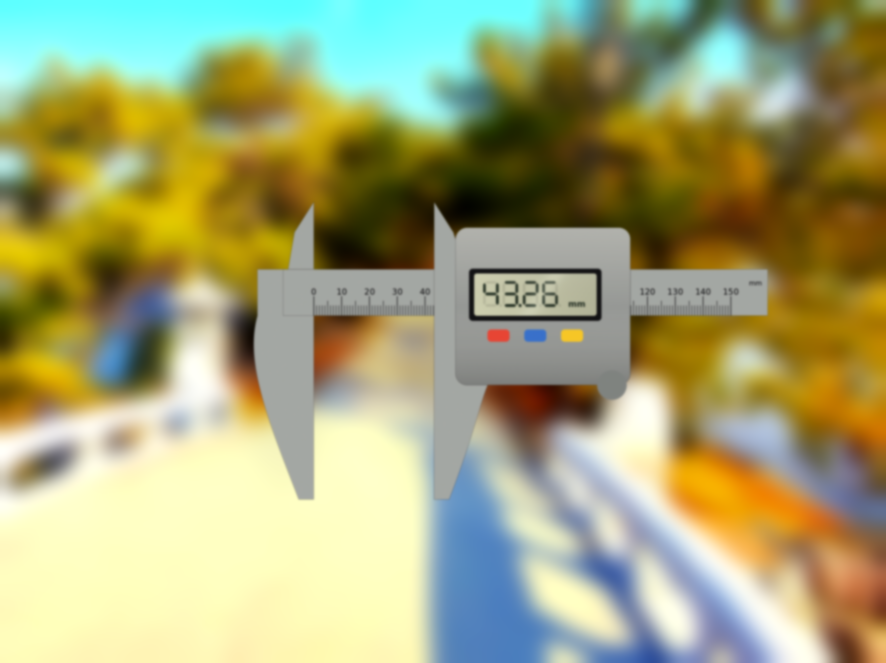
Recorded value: 43.26mm
